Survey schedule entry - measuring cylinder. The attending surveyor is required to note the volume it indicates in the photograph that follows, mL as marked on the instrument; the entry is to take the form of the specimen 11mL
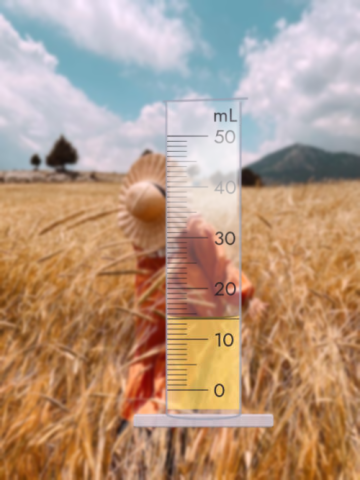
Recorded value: 14mL
